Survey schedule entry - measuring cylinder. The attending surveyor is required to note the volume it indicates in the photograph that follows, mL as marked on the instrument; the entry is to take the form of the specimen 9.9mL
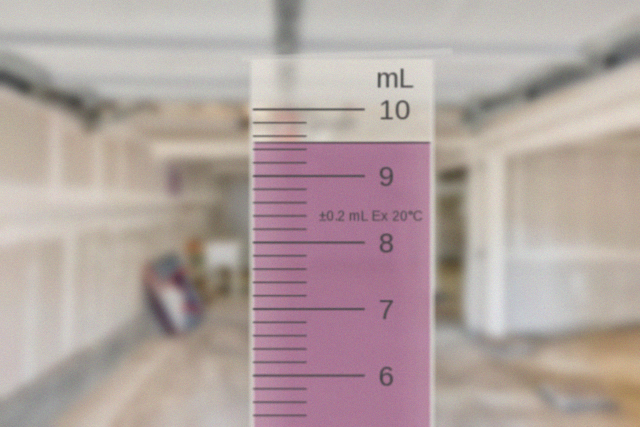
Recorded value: 9.5mL
